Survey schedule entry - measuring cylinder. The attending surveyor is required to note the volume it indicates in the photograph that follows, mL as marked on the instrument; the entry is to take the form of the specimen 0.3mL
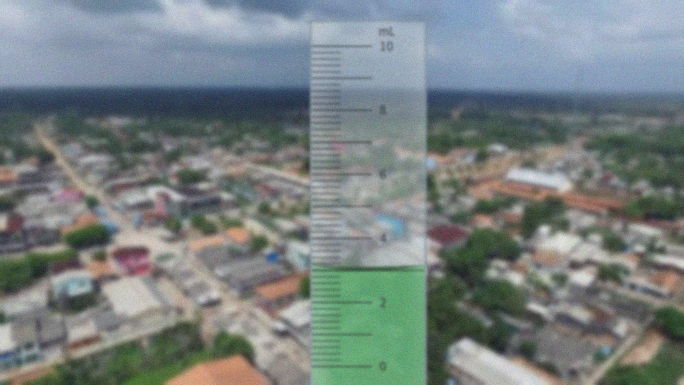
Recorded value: 3mL
